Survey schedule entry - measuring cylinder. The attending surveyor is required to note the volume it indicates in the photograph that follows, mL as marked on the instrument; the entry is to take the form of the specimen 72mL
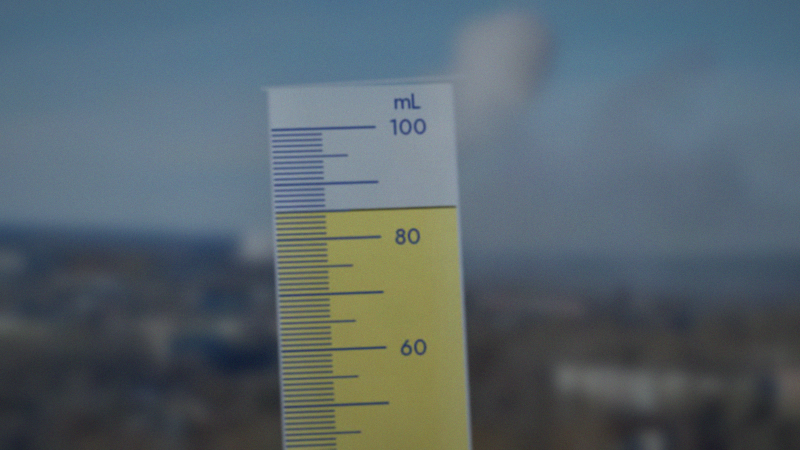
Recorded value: 85mL
